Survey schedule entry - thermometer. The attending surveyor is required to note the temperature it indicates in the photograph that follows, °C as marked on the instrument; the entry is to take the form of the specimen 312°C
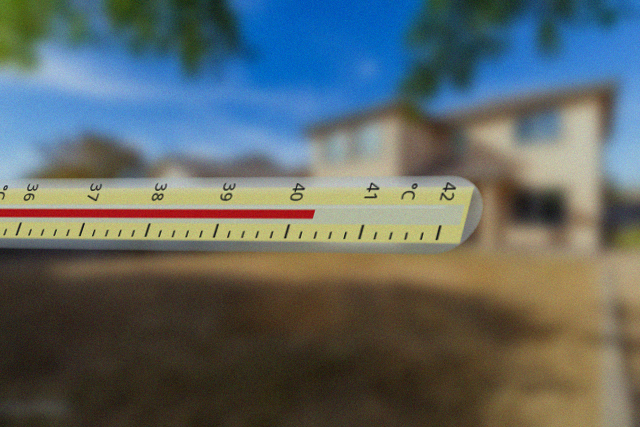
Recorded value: 40.3°C
